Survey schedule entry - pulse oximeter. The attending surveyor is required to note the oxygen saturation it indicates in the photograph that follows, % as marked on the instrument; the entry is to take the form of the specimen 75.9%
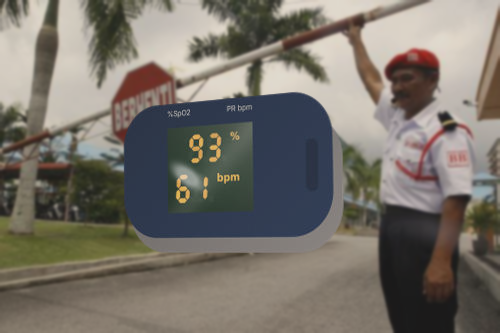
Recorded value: 93%
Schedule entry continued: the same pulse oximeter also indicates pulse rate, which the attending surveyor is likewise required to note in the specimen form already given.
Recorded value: 61bpm
